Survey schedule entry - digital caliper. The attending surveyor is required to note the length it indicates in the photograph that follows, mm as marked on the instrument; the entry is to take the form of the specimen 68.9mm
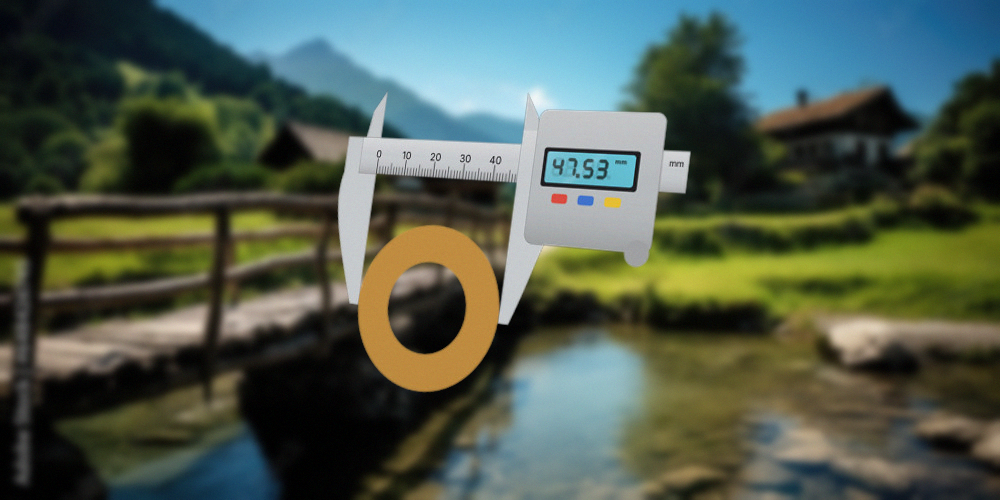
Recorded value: 47.53mm
